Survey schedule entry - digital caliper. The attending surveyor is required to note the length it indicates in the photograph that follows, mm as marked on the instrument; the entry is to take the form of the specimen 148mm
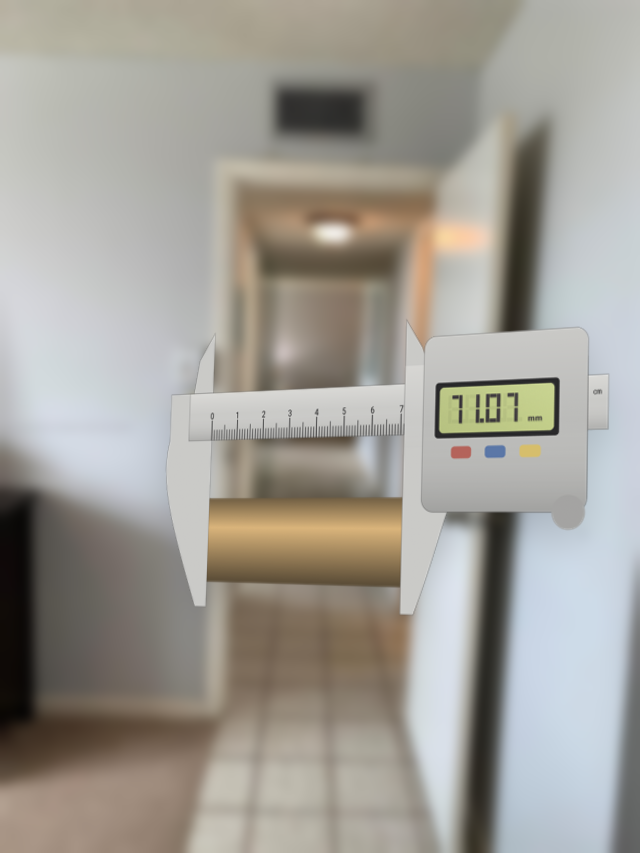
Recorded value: 71.07mm
